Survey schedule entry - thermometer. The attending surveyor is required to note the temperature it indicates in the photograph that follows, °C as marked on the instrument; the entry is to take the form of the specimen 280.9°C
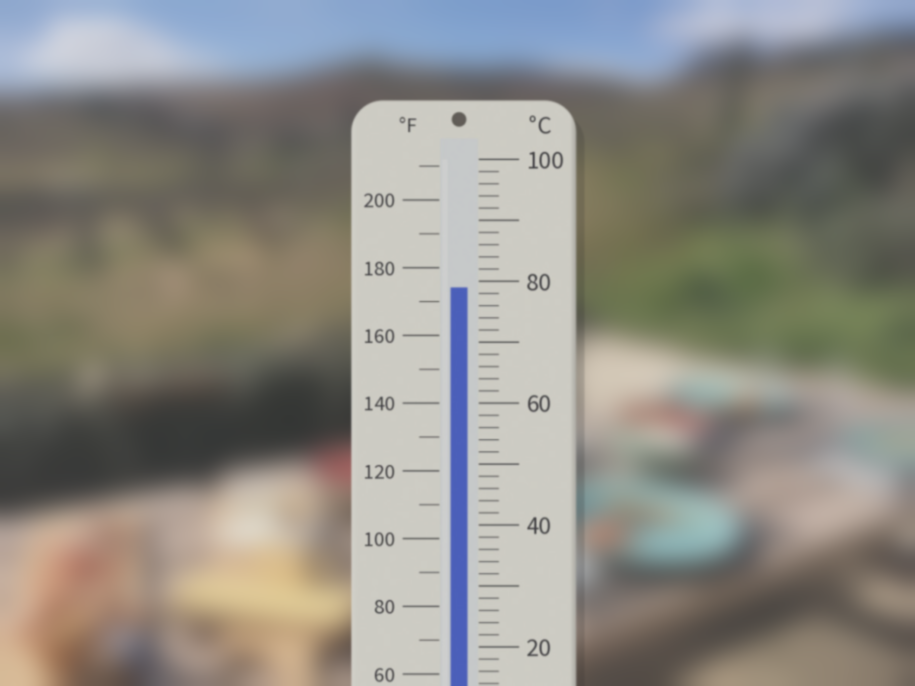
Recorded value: 79°C
